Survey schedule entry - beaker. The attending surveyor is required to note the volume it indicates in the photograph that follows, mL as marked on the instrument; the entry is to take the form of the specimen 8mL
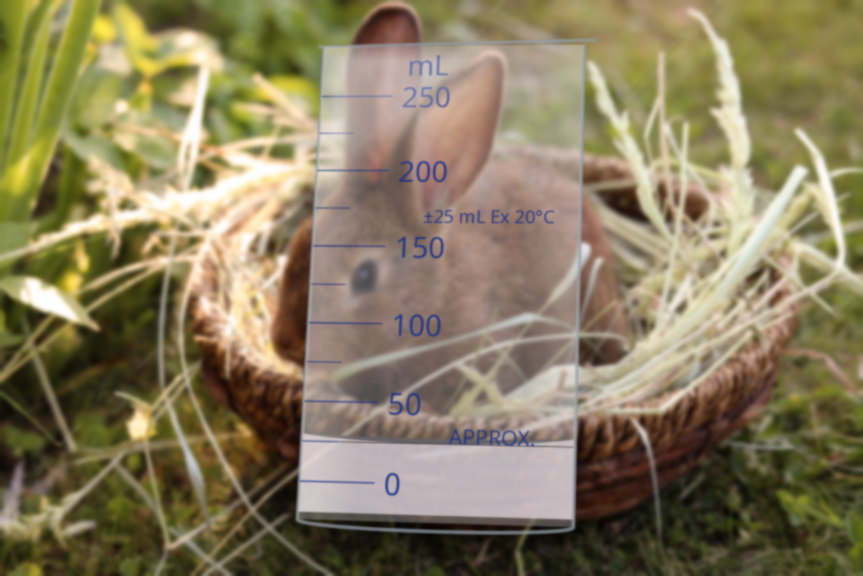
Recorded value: 25mL
